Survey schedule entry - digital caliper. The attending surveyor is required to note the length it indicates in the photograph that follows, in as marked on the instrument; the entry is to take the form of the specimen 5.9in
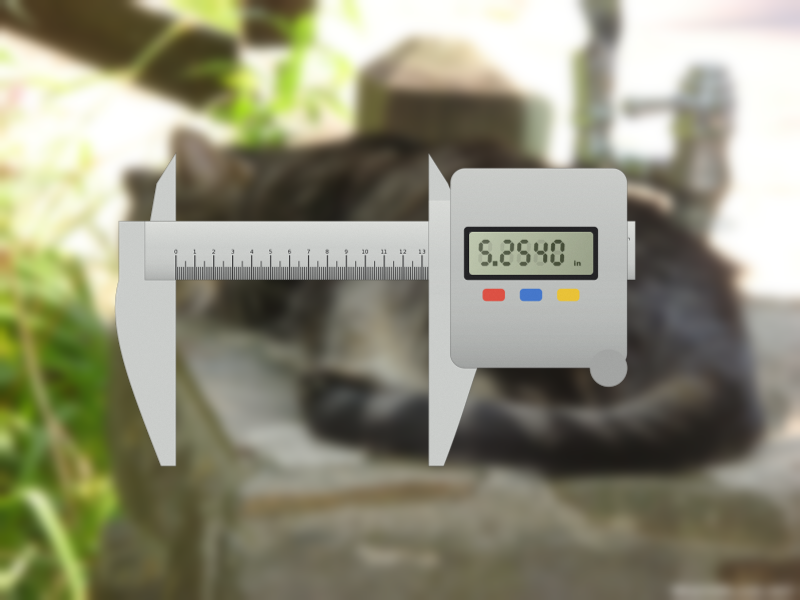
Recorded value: 5.2540in
